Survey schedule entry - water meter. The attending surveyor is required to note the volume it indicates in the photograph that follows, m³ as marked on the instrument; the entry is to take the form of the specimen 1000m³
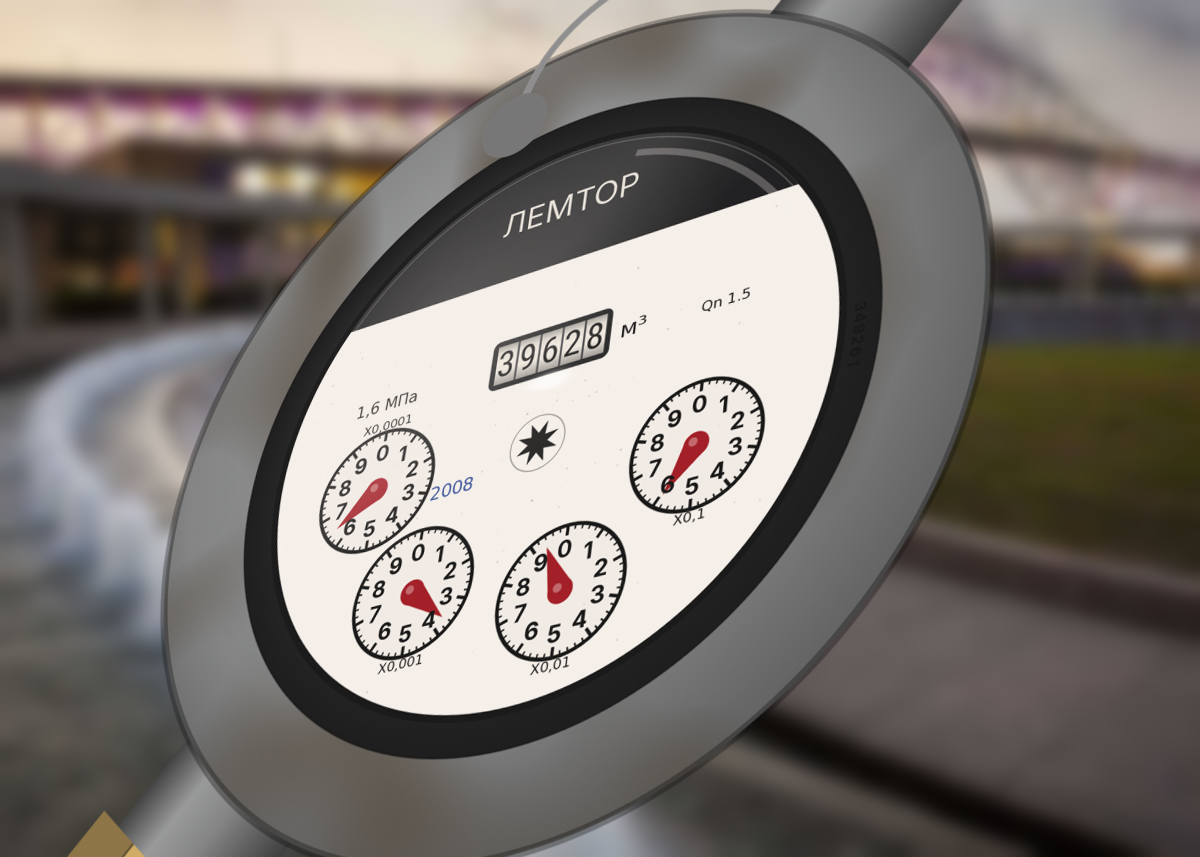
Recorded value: 39628.5936m³
